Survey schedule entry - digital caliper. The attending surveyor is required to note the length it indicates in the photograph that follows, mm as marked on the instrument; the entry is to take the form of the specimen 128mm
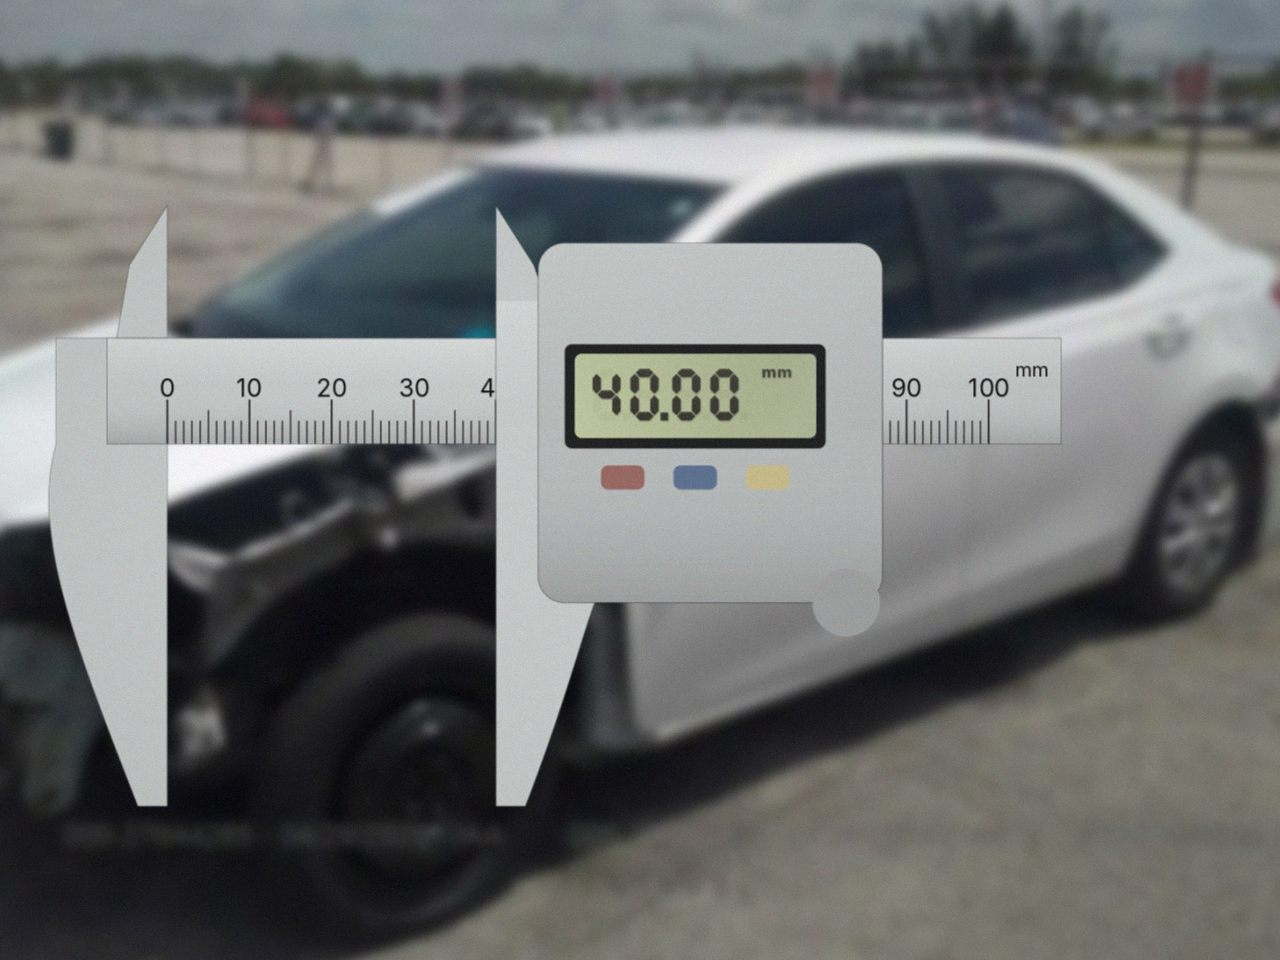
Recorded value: 40.00mm
